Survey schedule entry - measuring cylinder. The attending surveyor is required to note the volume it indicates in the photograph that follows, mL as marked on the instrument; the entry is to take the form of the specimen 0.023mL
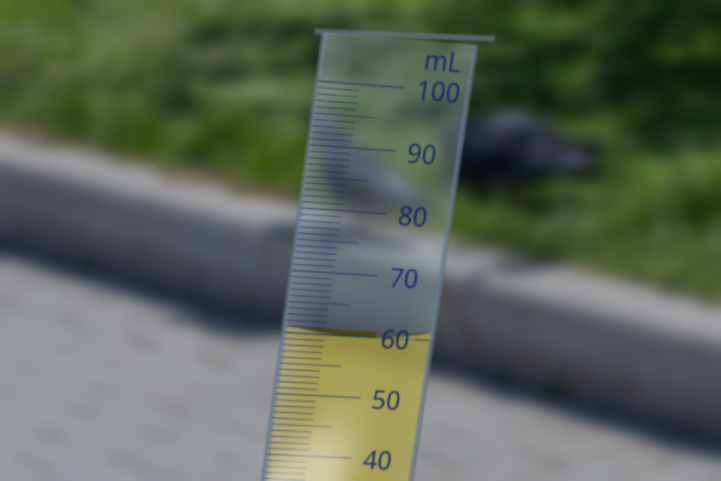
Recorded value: 60mL
